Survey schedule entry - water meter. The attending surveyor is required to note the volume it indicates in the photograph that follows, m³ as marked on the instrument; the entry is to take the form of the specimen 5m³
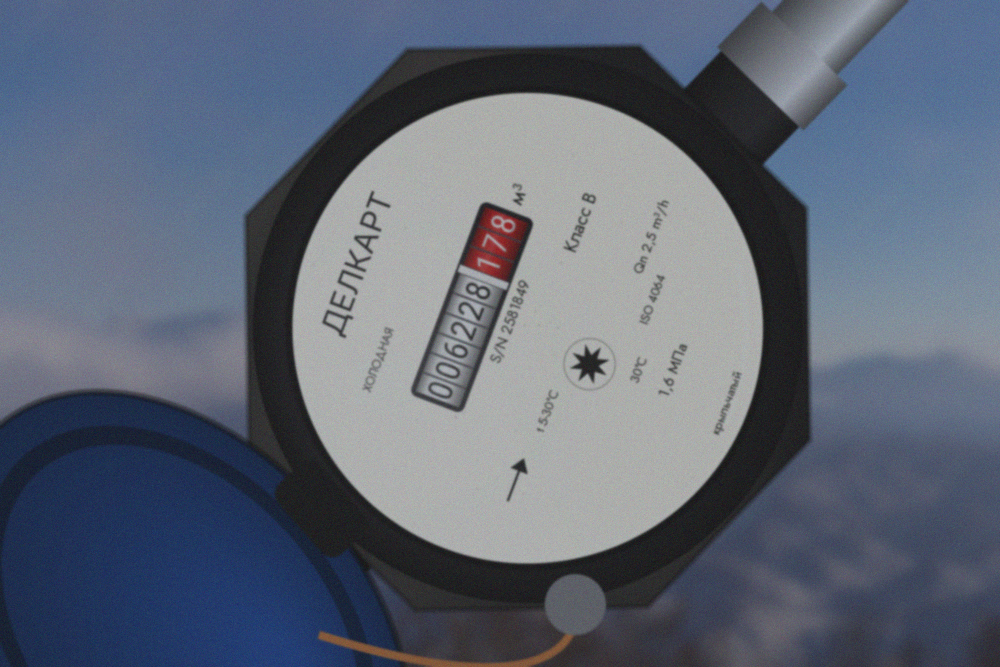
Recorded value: 6228.178m³
